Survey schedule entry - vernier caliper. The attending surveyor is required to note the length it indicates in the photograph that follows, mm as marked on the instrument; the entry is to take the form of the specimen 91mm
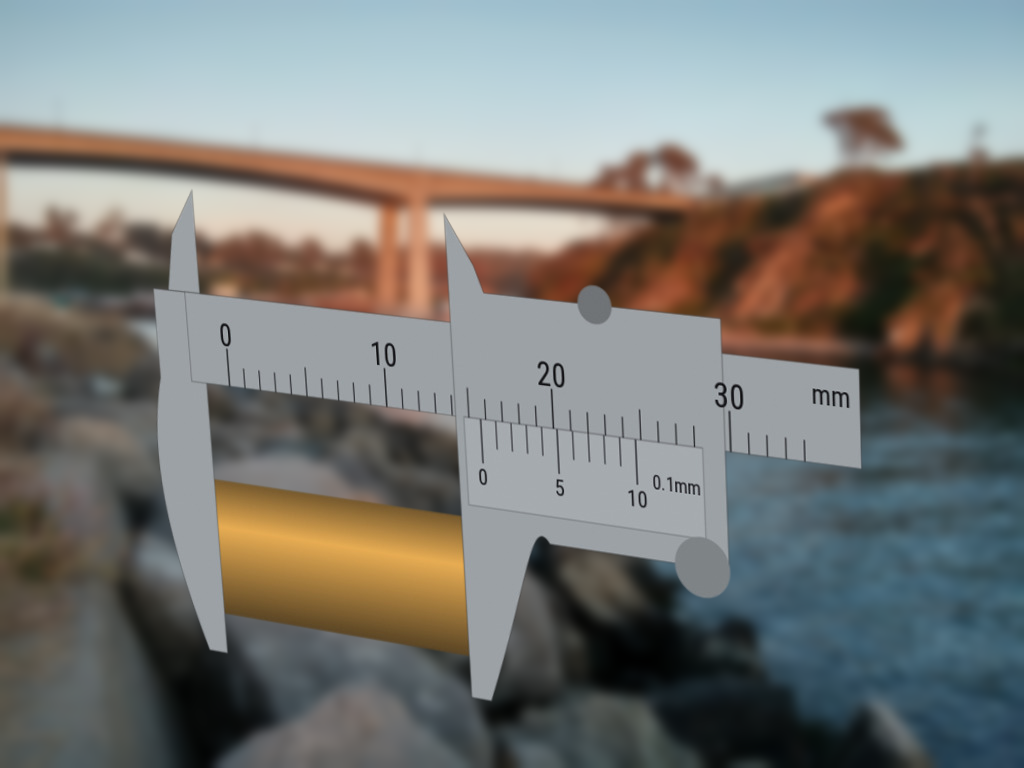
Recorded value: 15.7mm
